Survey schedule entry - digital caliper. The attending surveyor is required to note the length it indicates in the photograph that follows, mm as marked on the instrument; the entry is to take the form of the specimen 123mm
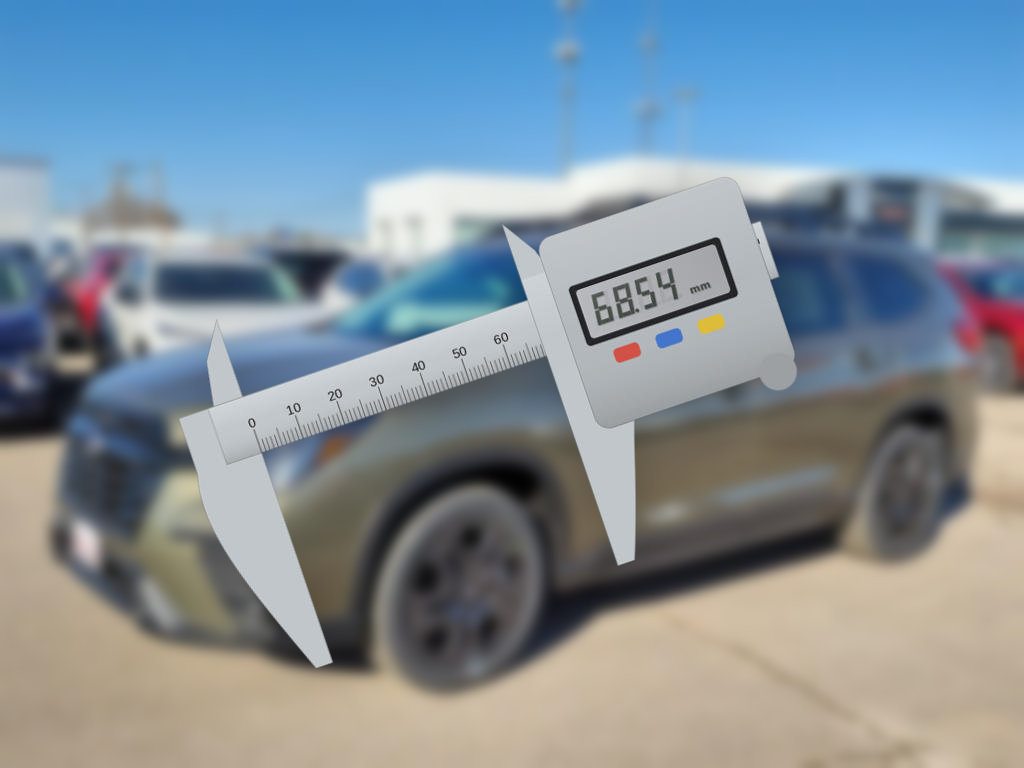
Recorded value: 68.54mm
